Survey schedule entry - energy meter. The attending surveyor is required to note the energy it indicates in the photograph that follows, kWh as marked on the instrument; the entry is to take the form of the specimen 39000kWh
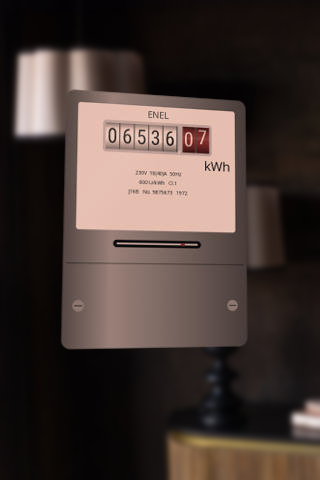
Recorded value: 6536.07kWh
